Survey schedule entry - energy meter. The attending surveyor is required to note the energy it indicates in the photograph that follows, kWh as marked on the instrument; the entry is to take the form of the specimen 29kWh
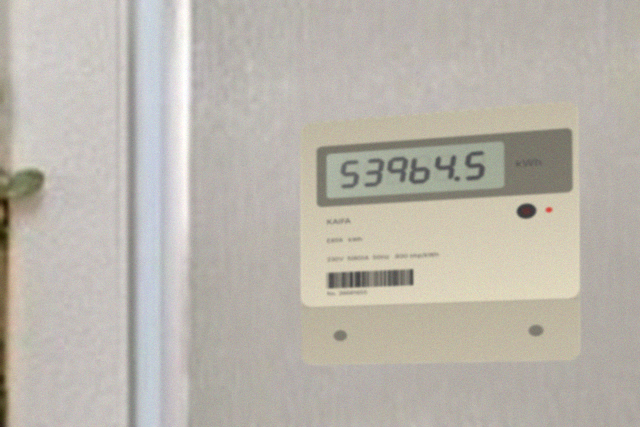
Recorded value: 53964.5kWh
